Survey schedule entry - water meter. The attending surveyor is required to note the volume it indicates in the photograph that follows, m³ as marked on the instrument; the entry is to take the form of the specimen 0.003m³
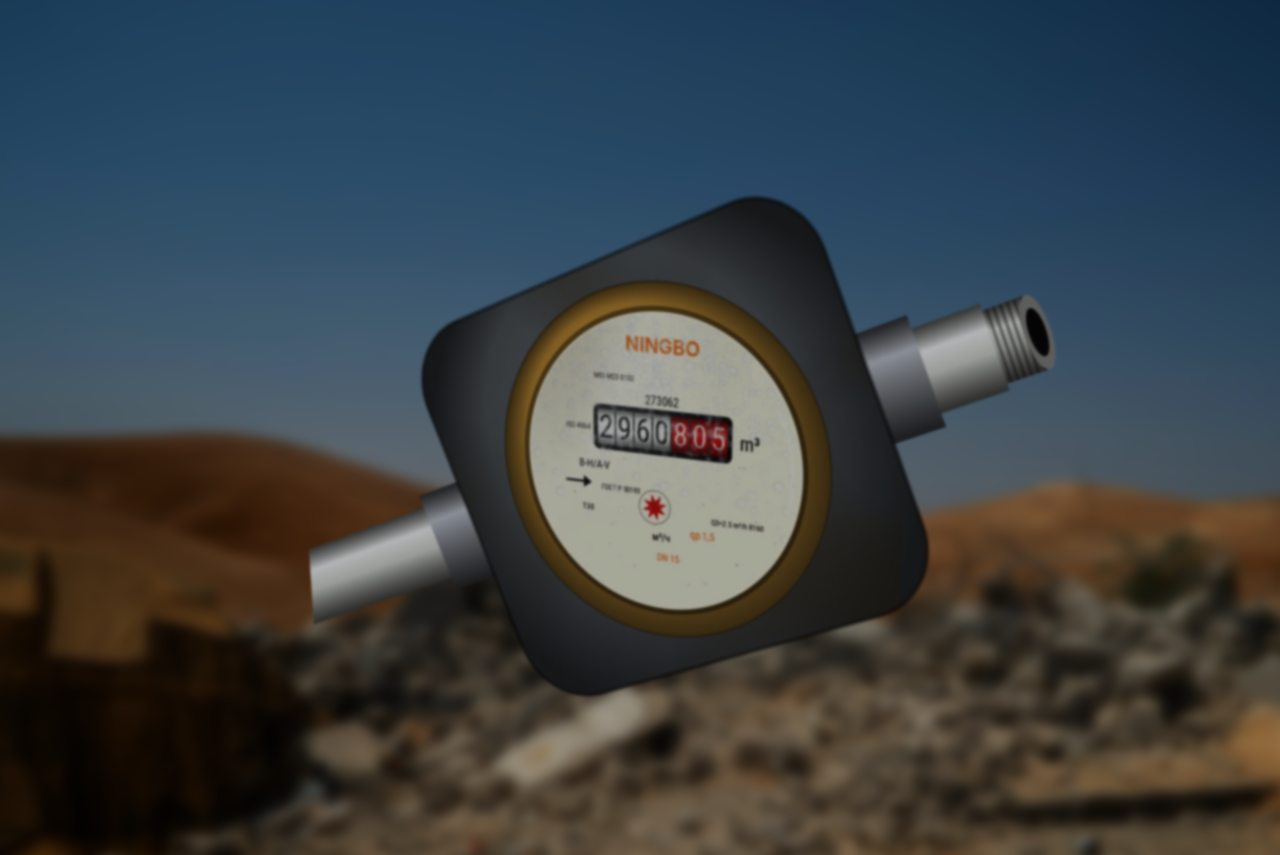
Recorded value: 2960.805m³
